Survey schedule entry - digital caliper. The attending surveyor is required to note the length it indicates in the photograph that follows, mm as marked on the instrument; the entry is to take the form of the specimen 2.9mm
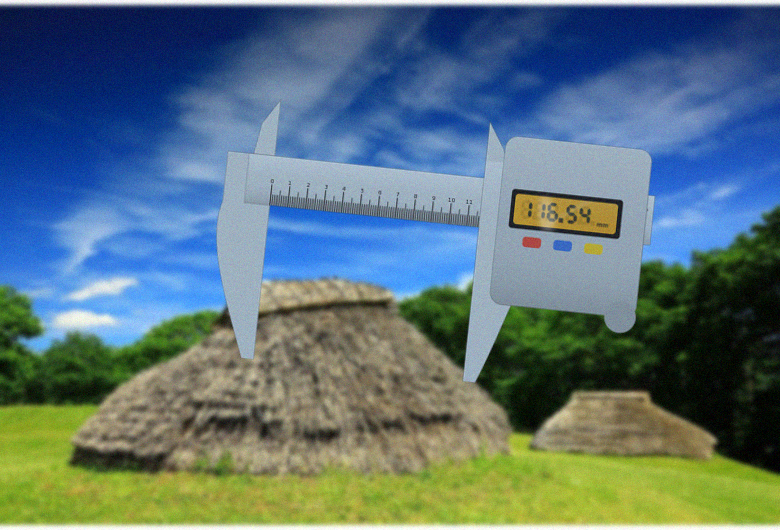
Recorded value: 116.54mm
